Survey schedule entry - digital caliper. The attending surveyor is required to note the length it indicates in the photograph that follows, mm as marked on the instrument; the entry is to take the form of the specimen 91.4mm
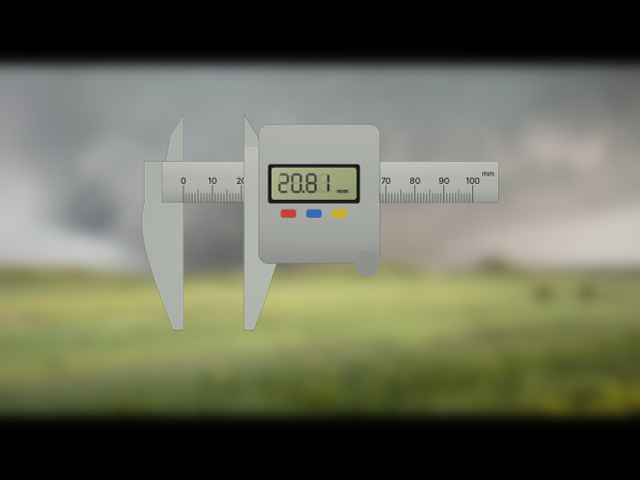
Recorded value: 20.81mm
